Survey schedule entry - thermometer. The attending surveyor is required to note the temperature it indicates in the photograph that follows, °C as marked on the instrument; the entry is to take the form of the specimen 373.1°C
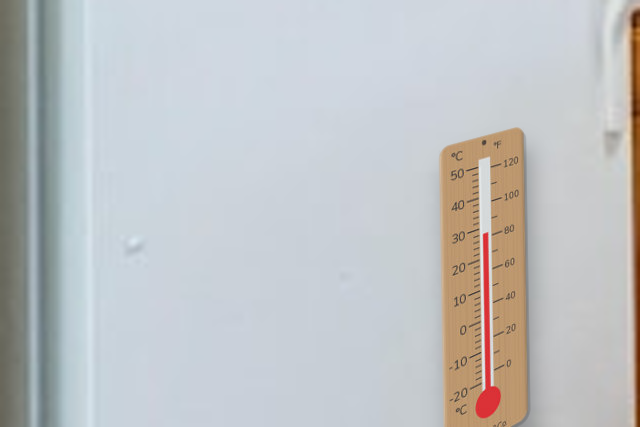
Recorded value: 28°C
